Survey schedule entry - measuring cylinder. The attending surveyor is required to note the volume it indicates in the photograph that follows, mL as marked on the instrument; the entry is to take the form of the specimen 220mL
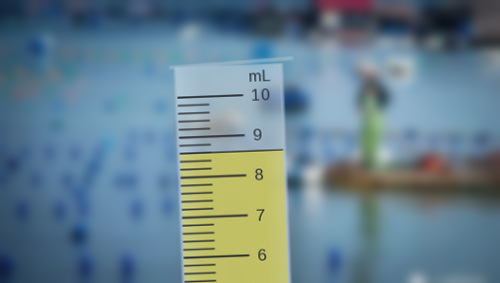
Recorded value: 8.6mL
